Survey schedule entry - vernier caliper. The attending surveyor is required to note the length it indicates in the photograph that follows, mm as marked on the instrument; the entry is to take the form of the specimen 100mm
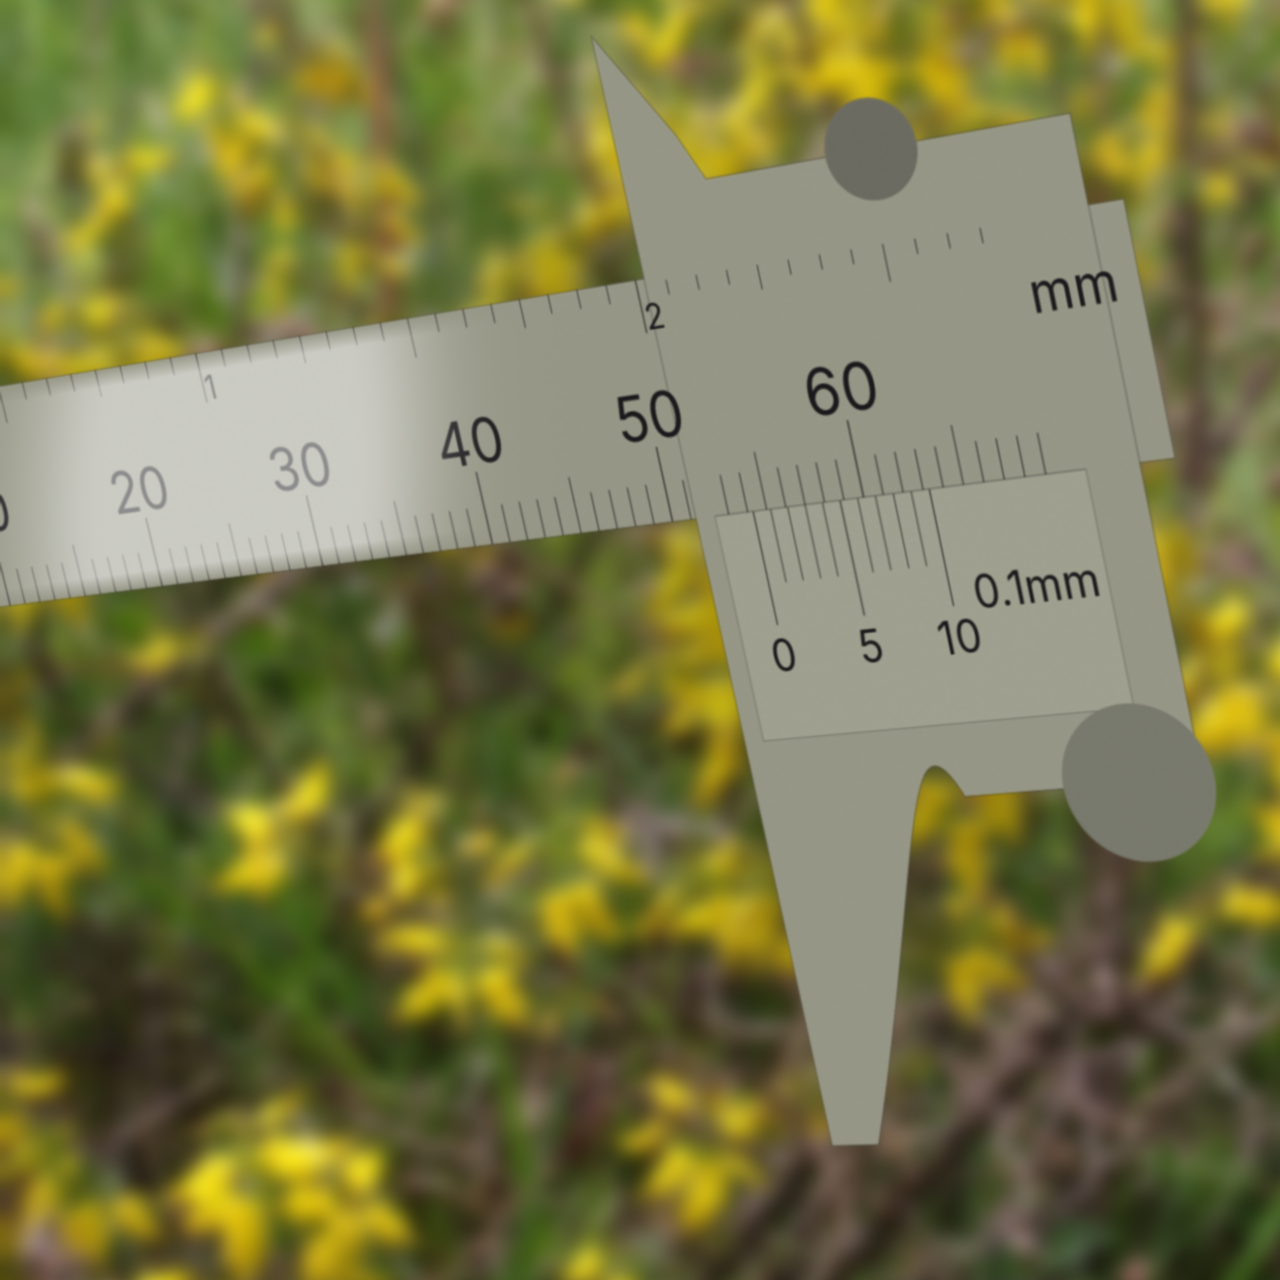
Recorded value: 54.3mm
